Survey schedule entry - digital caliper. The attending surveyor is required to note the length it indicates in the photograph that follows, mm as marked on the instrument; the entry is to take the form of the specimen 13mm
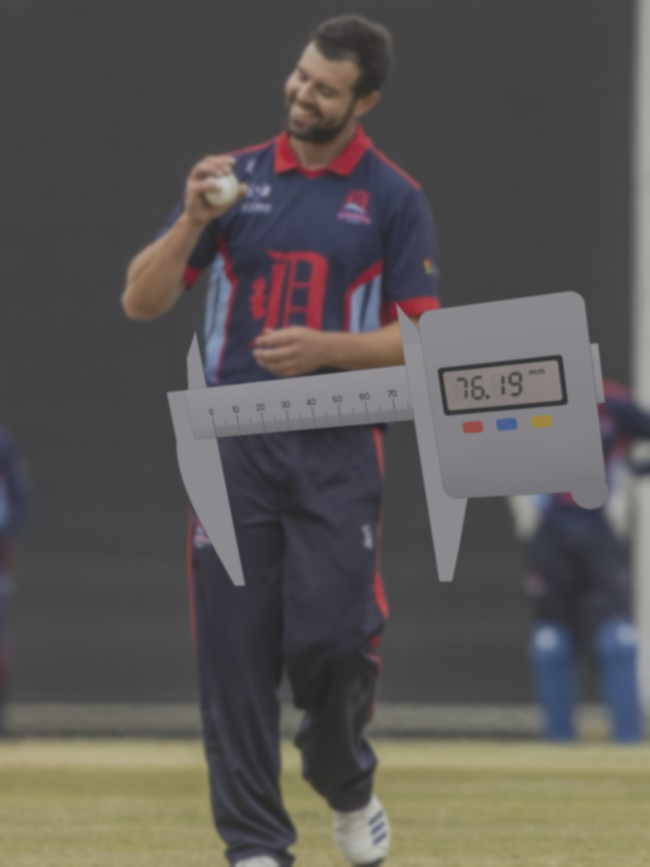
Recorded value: 76.19mm
